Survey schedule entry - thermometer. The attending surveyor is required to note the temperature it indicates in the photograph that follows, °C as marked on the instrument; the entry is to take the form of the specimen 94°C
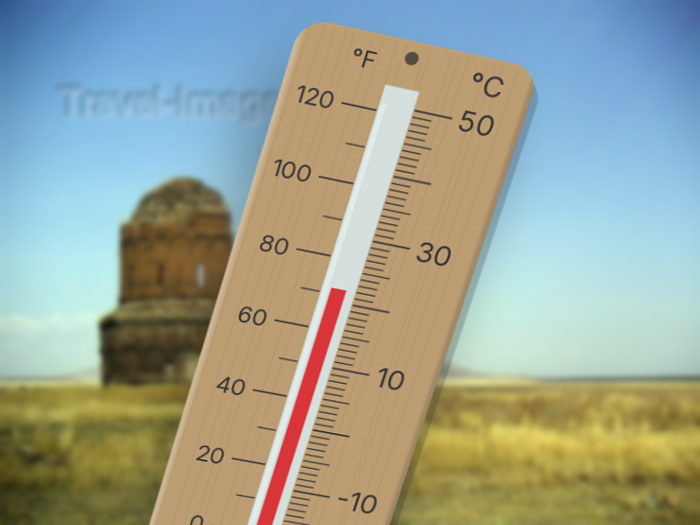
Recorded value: 22°C
